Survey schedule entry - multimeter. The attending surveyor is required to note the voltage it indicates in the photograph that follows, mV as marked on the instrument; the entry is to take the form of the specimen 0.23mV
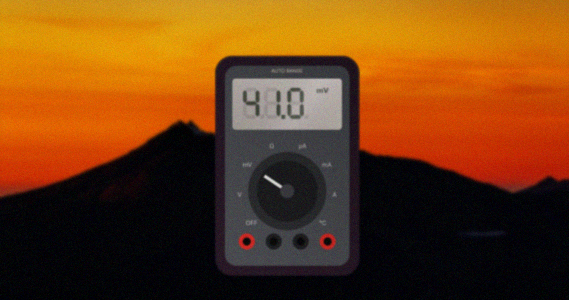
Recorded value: 41.0mV
